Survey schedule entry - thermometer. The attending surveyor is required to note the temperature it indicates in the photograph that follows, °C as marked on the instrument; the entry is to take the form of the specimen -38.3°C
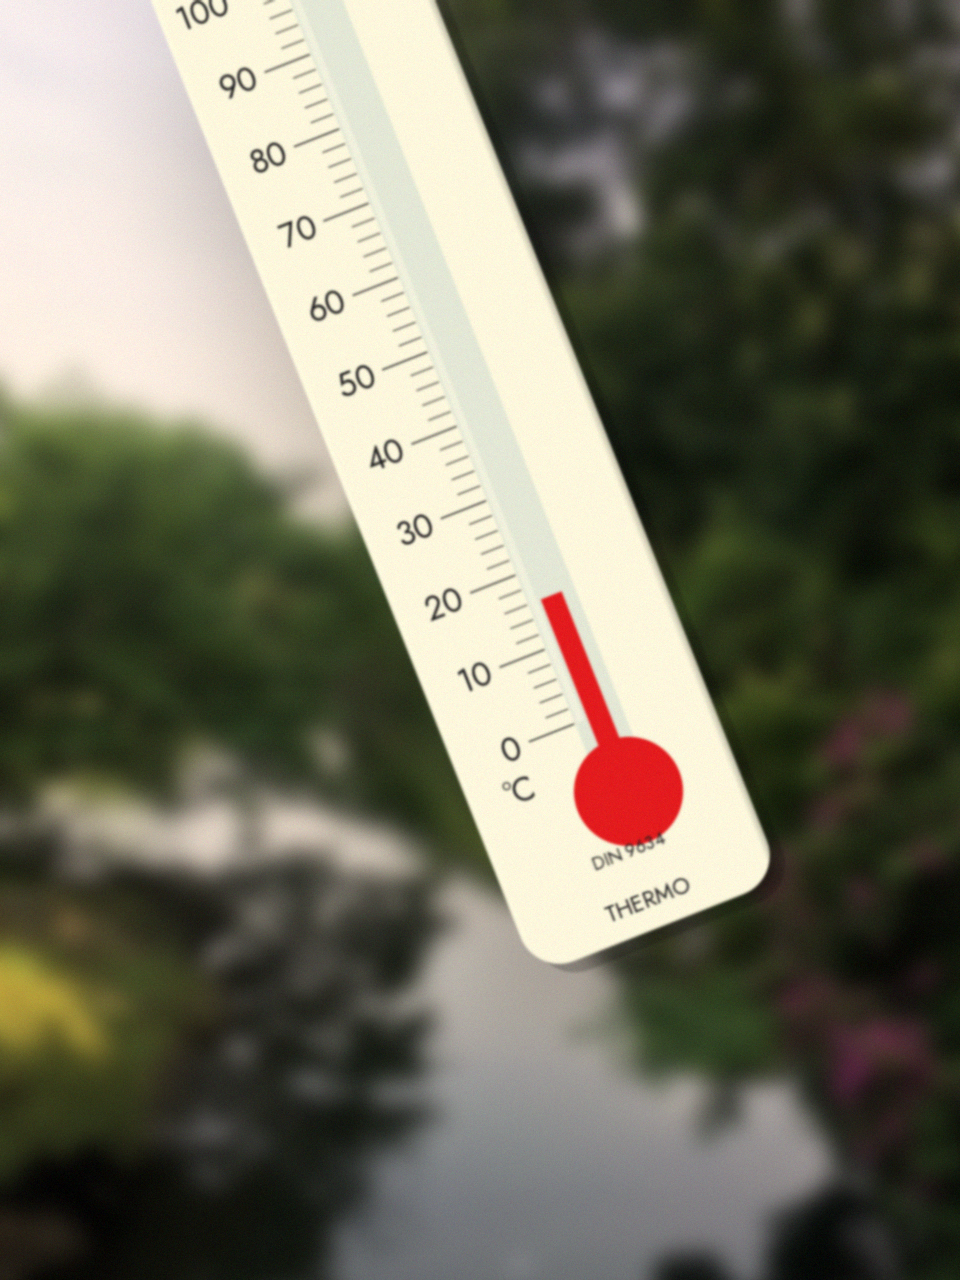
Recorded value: 16°C
